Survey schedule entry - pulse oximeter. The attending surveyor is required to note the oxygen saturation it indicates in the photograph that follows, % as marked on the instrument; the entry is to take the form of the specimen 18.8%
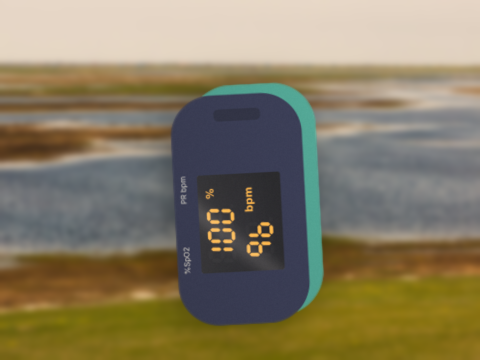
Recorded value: 100%
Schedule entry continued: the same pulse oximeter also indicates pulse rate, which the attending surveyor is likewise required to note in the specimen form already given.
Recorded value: 96bpm
